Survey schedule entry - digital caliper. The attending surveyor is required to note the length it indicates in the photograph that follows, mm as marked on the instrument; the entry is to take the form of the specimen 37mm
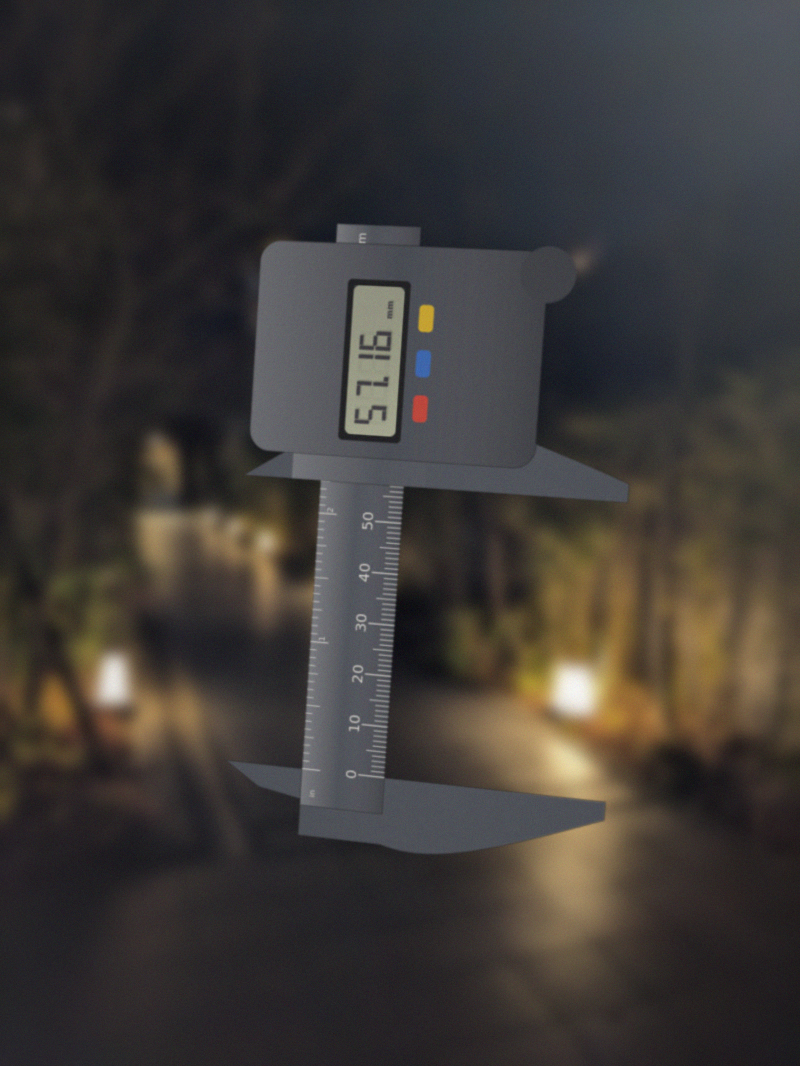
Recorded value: 57.16mm
